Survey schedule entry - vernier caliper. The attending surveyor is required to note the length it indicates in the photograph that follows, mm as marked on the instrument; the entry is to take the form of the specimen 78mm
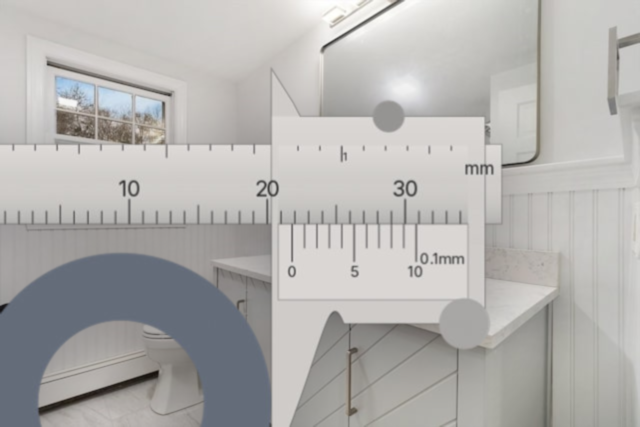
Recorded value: 21.8mm
